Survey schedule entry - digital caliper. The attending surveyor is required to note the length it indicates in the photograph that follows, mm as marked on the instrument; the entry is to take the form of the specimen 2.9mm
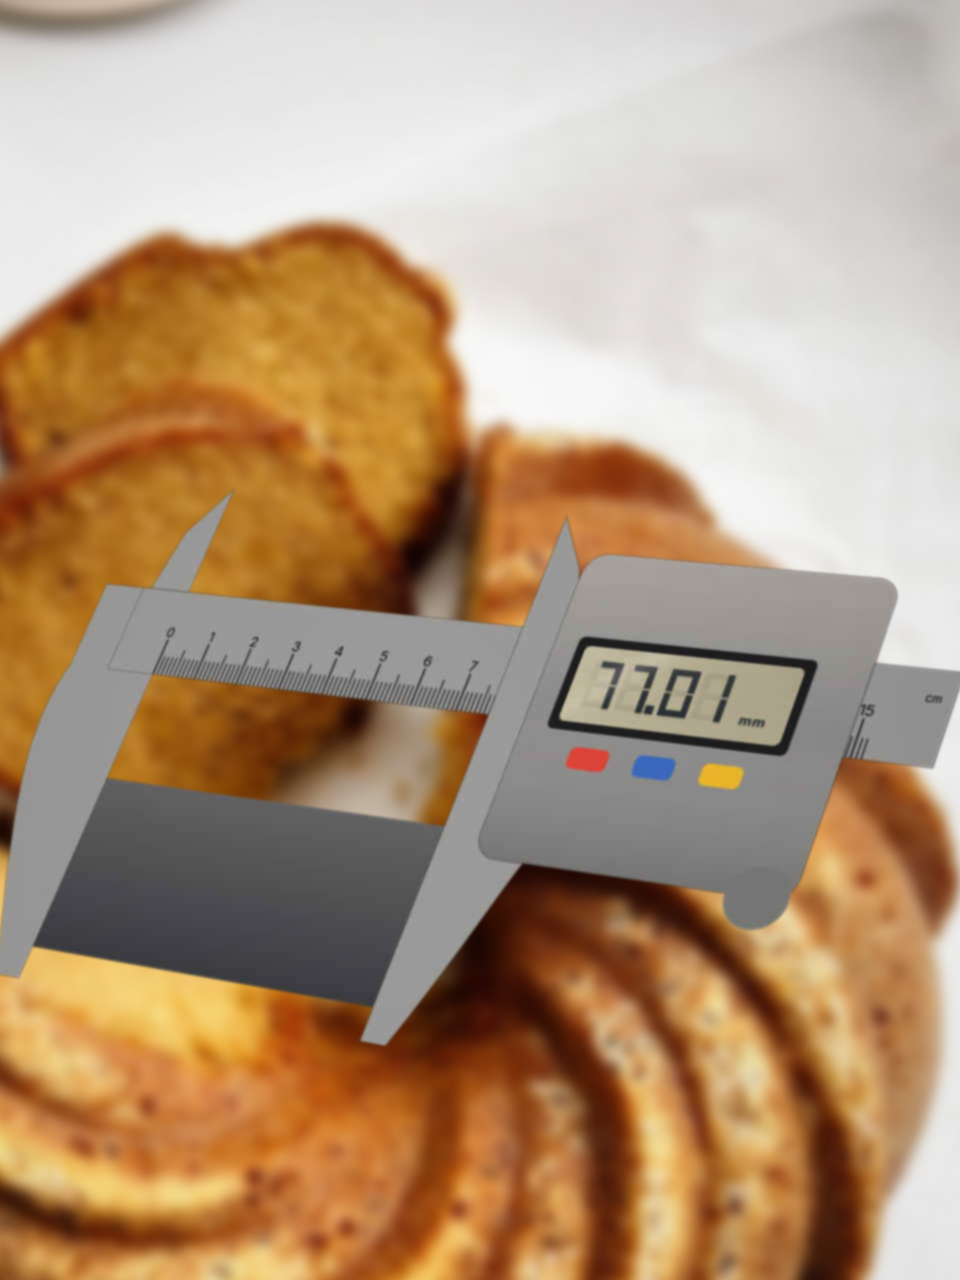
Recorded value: 77.01mm
